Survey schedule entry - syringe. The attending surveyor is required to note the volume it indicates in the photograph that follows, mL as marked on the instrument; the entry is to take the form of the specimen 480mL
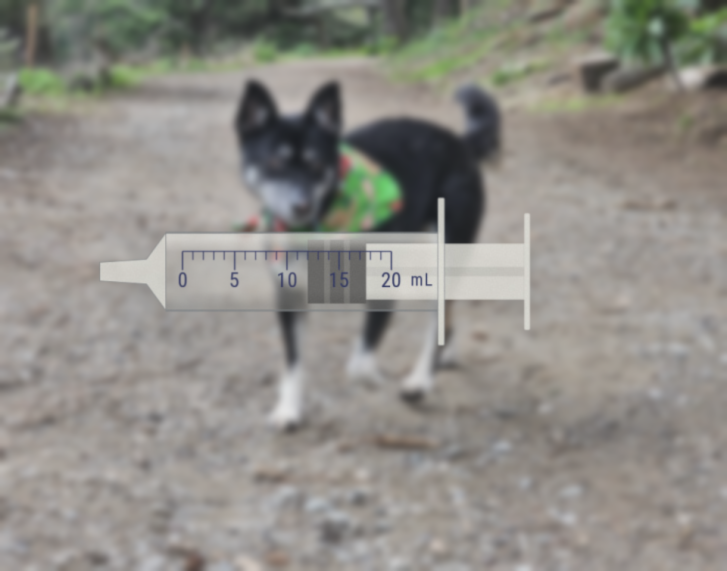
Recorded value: 12mL
